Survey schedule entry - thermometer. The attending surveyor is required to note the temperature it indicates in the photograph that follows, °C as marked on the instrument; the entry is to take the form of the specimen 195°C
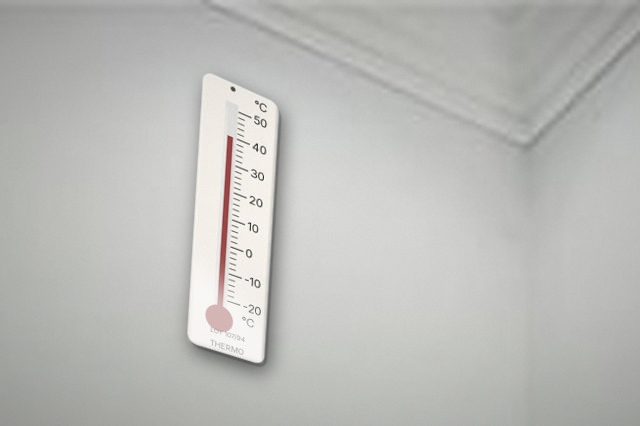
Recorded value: 40°C
